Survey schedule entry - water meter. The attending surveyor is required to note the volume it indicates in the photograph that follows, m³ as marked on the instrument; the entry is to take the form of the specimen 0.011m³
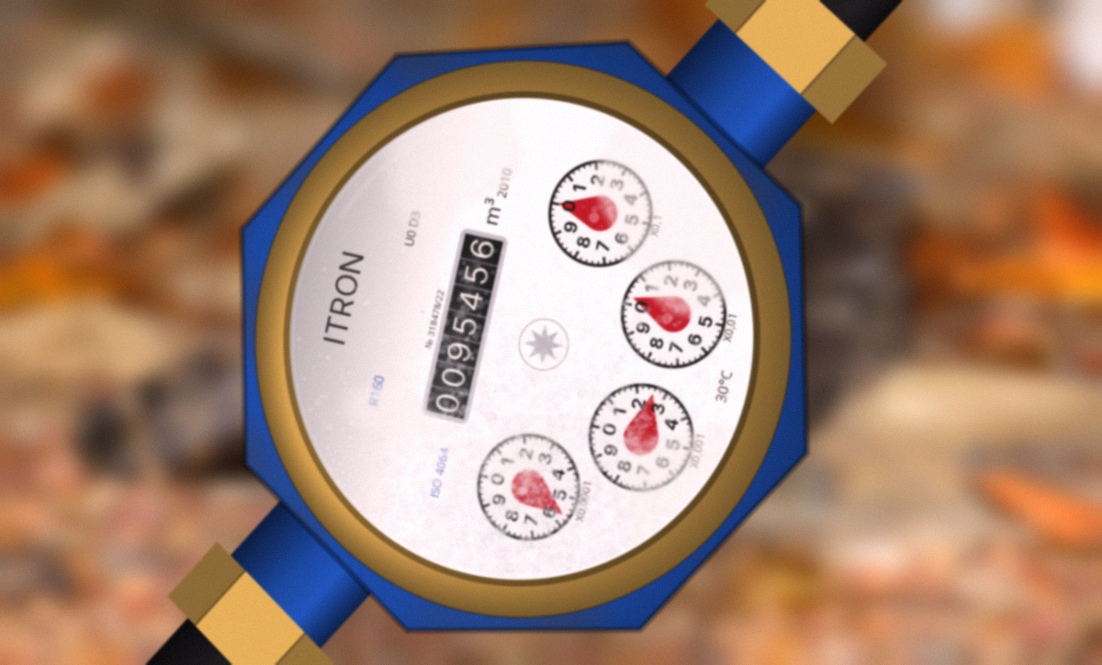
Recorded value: 95456.0025m³
